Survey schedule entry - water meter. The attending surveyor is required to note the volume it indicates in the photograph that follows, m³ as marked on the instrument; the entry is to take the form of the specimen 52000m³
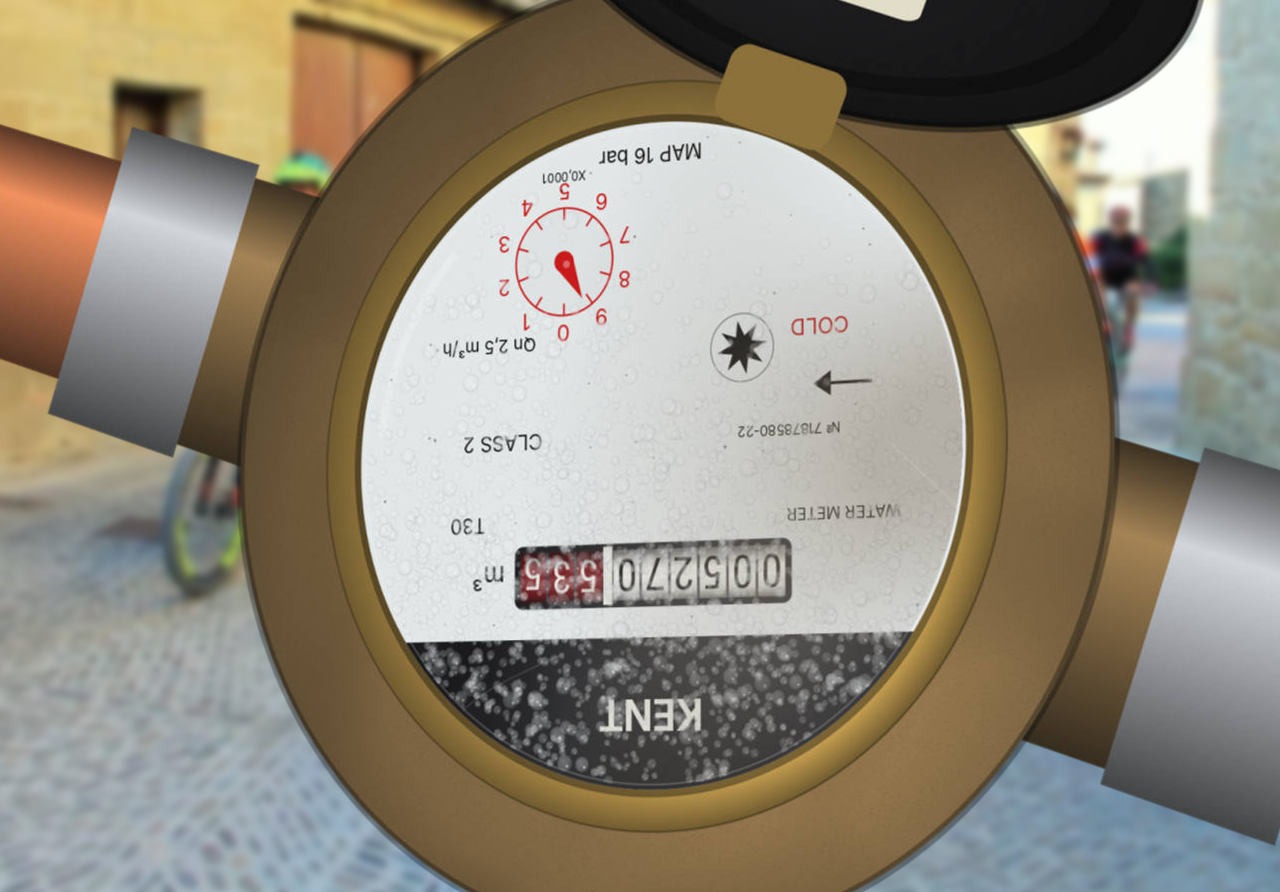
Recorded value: 5270.5349m³
